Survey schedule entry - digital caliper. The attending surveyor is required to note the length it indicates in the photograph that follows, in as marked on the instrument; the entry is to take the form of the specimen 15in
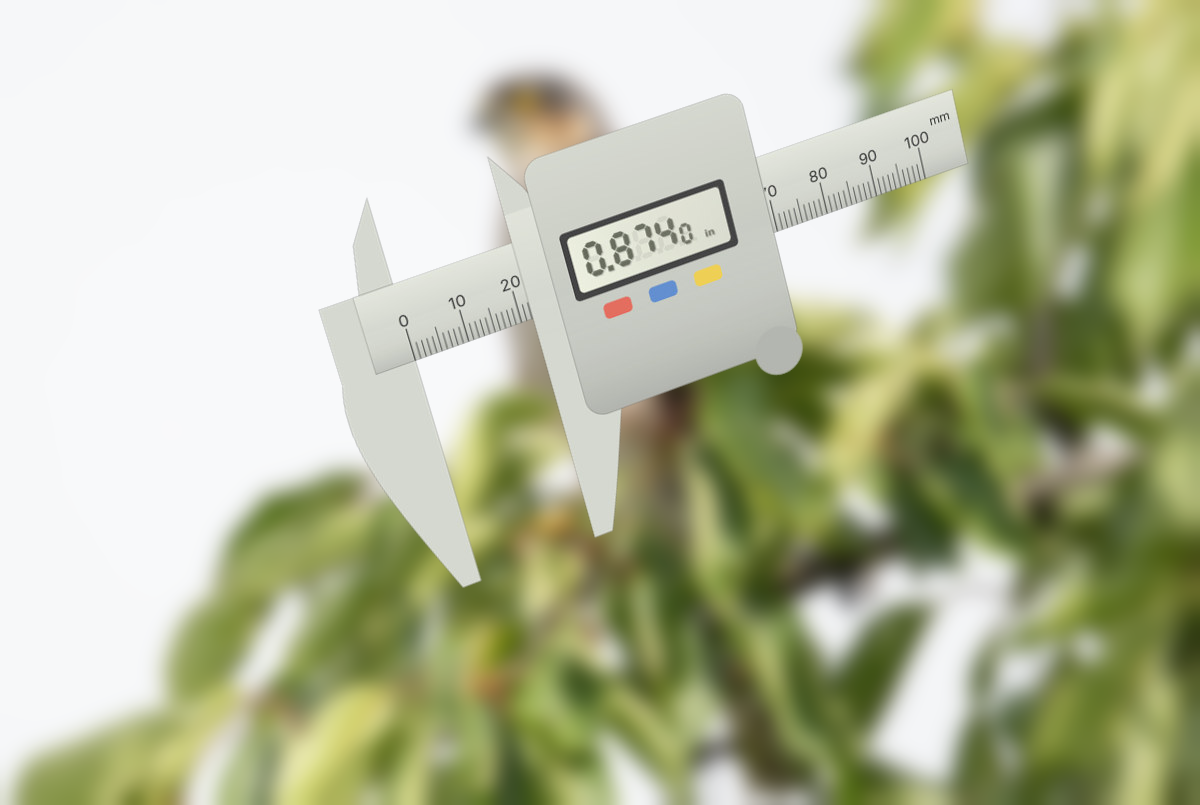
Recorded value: 0.8740in
